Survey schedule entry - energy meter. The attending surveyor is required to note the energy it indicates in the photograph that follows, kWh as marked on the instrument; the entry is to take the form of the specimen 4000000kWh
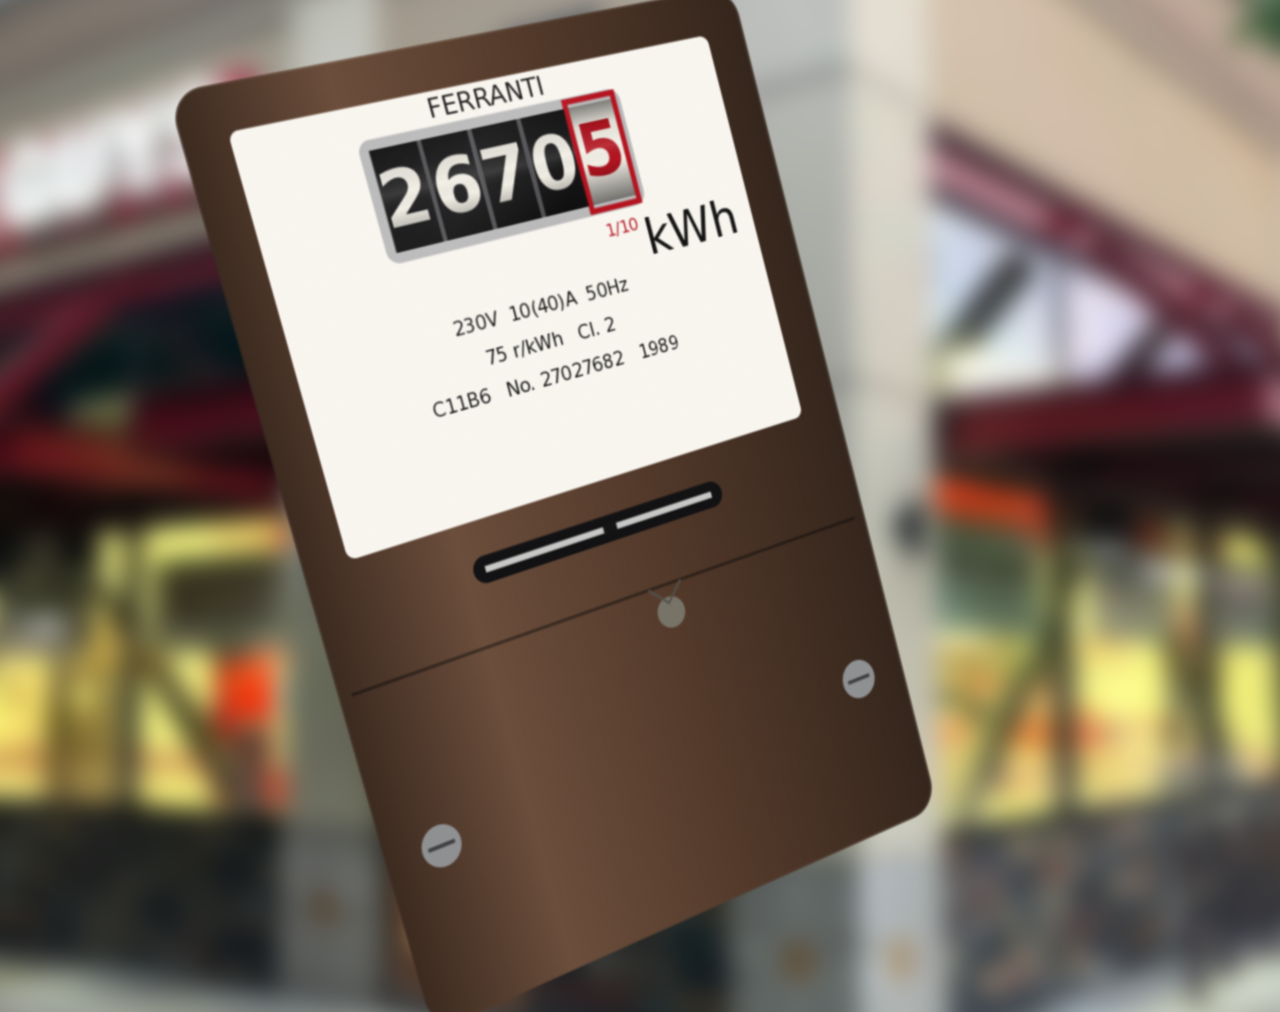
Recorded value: 2670.5kWh
